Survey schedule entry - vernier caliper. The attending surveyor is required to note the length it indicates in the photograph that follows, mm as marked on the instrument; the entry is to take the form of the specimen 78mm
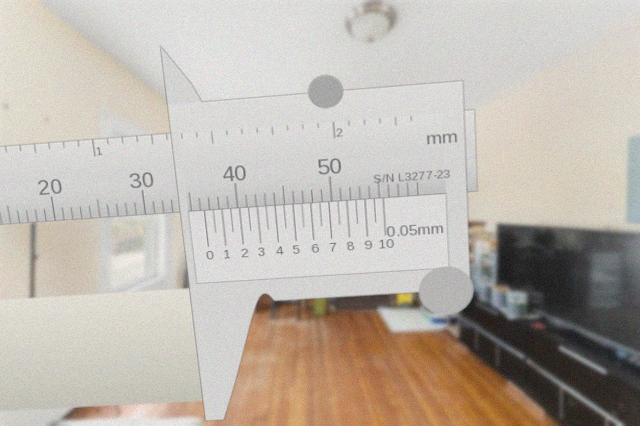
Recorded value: 36.4mm
